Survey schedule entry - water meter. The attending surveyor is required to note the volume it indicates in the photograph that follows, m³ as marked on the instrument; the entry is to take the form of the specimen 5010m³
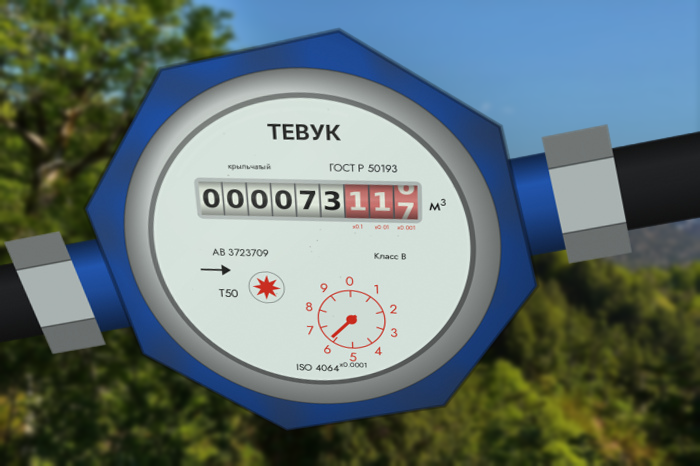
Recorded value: 73.1166m³
